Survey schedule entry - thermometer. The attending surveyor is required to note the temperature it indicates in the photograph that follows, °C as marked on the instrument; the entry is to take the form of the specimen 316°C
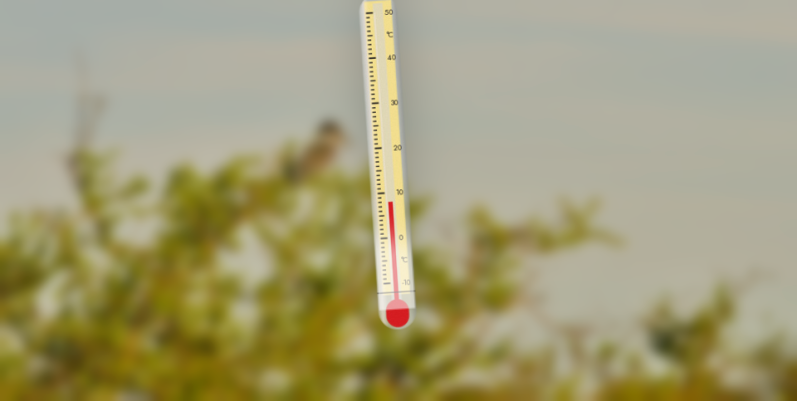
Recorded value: 8°C
